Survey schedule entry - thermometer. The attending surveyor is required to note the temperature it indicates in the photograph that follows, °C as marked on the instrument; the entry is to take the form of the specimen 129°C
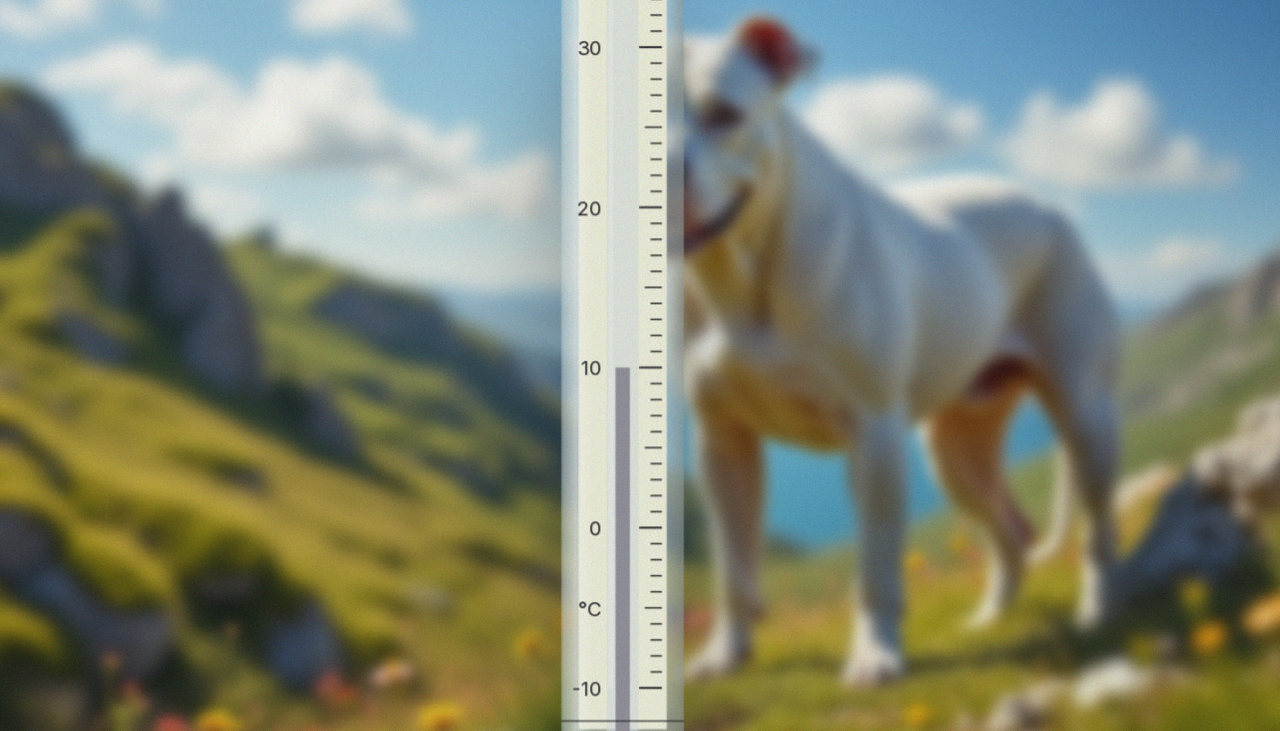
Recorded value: 10°C
